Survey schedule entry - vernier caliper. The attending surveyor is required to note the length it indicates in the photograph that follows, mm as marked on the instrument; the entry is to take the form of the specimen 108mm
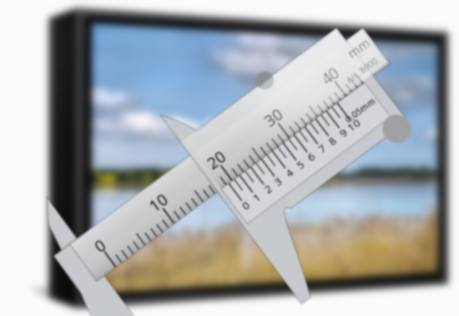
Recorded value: 19.4mm
